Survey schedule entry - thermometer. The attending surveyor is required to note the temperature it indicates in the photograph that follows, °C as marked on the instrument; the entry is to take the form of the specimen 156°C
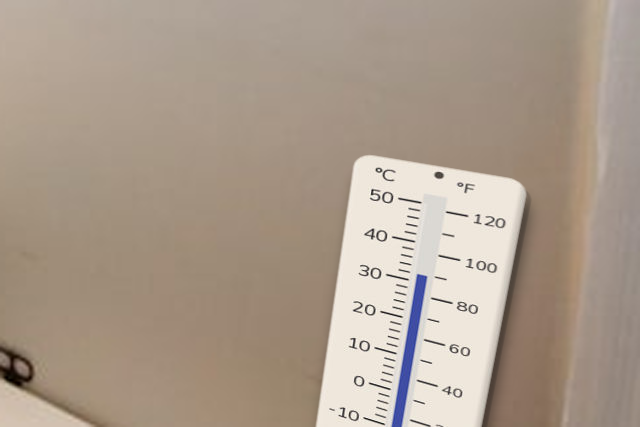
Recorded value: 32°C
